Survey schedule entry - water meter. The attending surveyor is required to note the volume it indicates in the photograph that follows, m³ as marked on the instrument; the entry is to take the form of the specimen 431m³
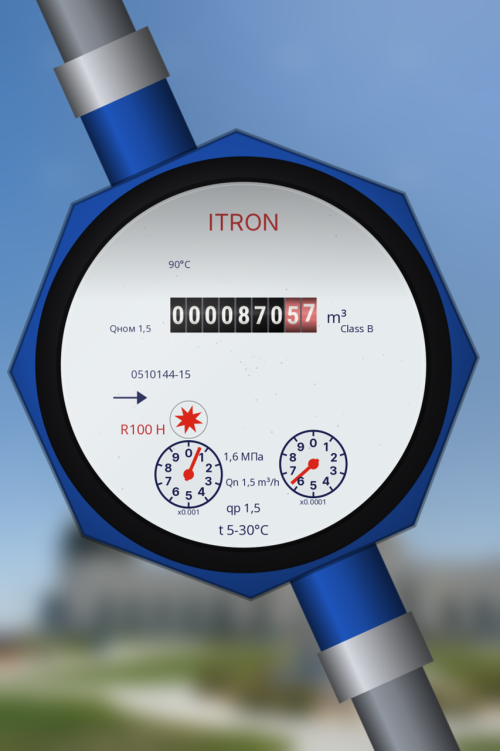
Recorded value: 870.5706m³
